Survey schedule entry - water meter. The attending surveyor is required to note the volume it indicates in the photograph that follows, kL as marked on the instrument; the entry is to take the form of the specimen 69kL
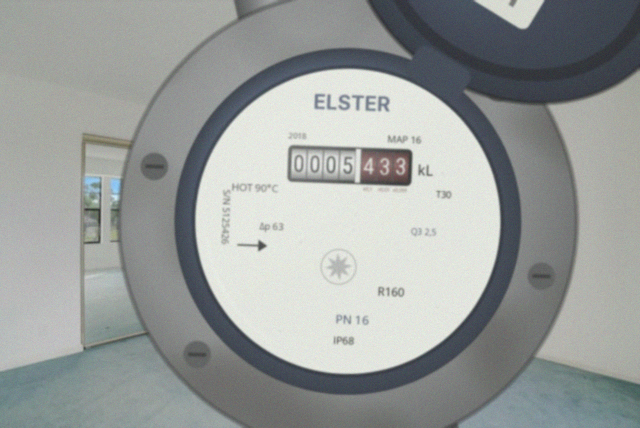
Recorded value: 5.433kL
